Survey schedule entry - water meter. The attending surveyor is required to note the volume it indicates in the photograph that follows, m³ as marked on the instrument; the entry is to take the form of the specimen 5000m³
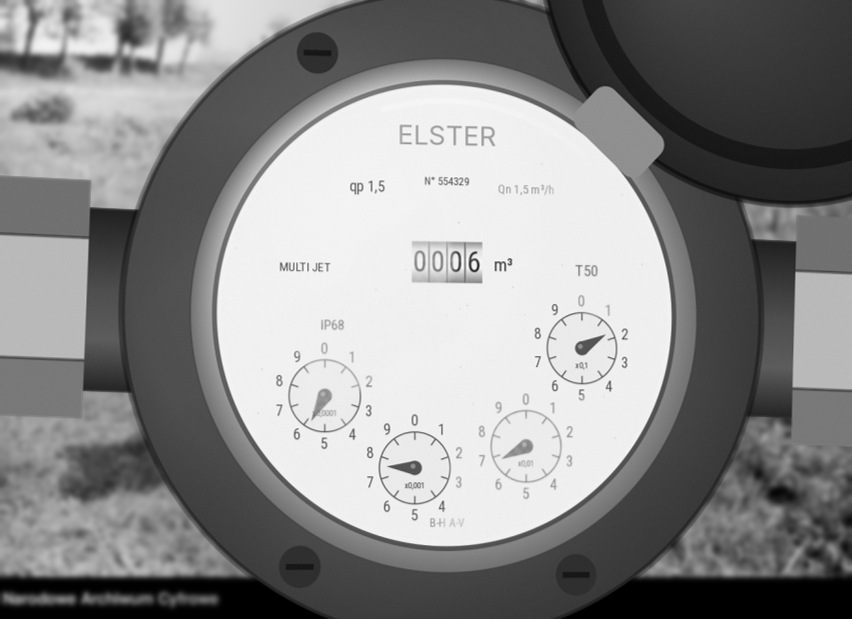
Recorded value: 6.1675m³
